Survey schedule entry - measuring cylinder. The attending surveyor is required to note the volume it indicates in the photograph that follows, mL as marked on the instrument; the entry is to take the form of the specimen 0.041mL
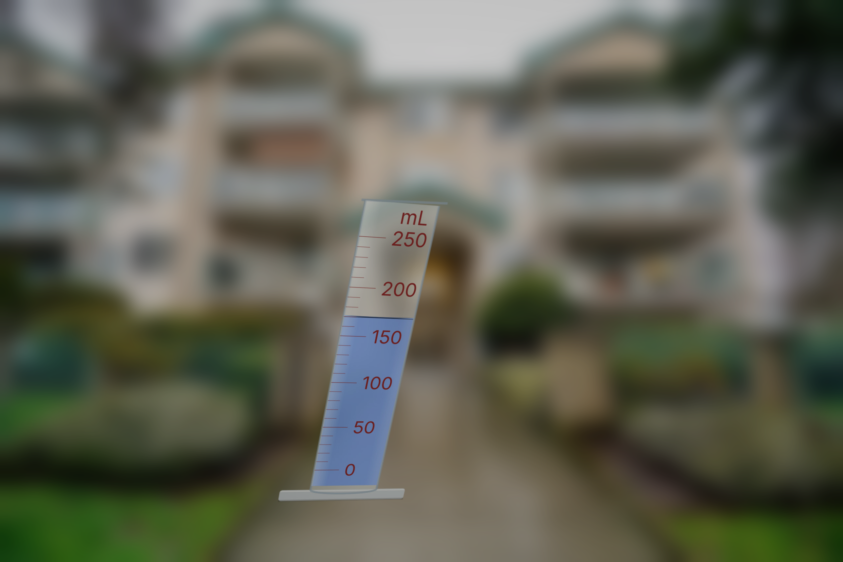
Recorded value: 170mL
